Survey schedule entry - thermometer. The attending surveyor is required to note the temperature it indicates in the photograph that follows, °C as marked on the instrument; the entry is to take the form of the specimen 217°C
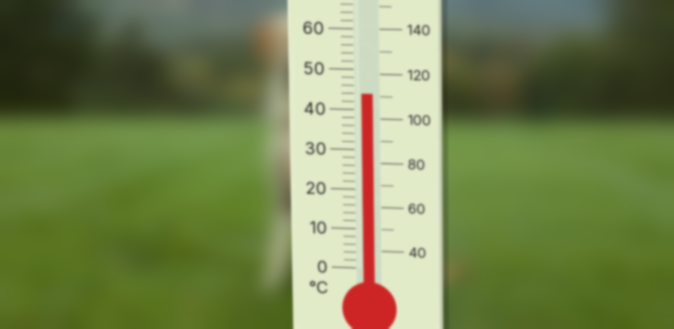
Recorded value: 44°C
